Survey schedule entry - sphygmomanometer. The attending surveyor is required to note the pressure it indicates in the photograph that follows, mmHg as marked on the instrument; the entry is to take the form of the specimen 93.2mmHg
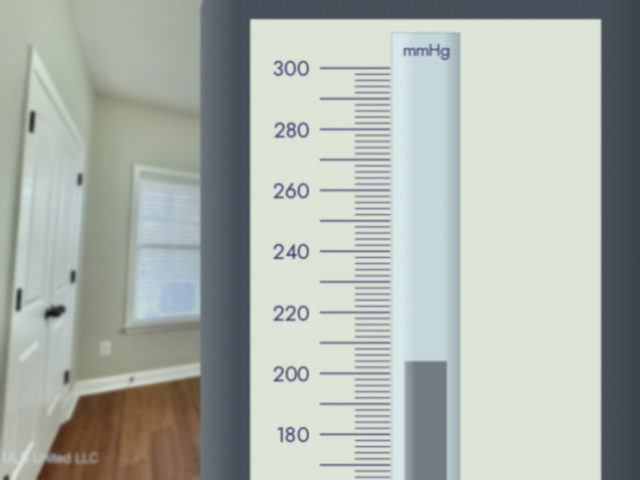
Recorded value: 204mmHg
